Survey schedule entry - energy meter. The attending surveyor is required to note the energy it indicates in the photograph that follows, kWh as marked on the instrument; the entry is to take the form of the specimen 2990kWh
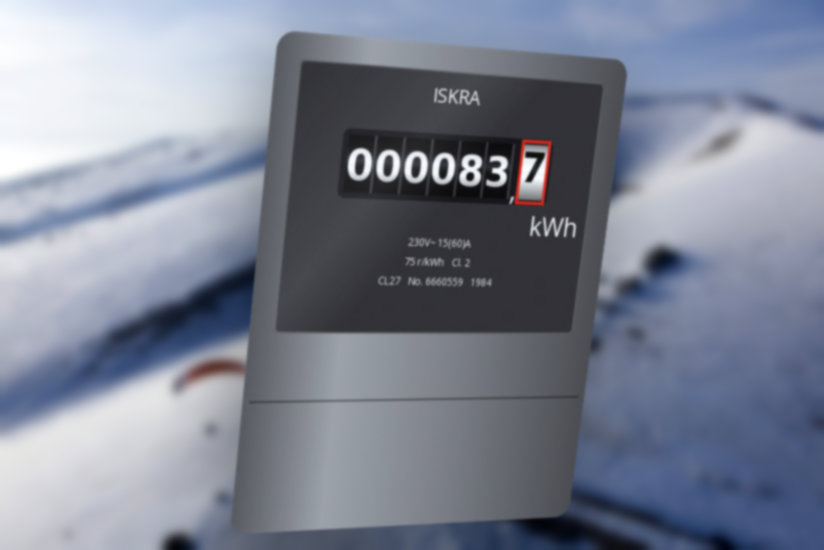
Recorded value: 83.7kWh
